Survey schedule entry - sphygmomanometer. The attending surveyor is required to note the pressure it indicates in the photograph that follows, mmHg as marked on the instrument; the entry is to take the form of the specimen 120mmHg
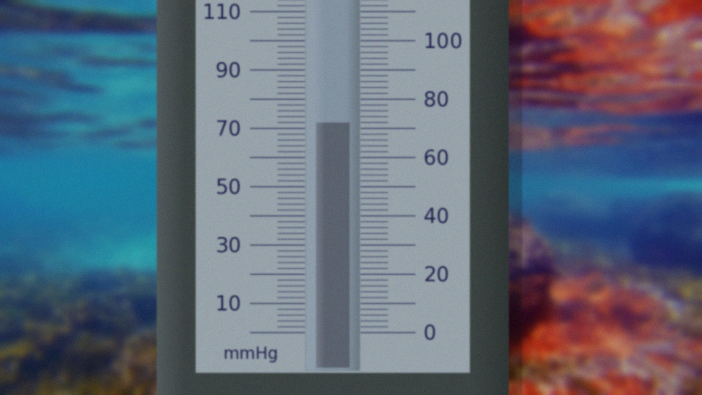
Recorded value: 72mmHg
